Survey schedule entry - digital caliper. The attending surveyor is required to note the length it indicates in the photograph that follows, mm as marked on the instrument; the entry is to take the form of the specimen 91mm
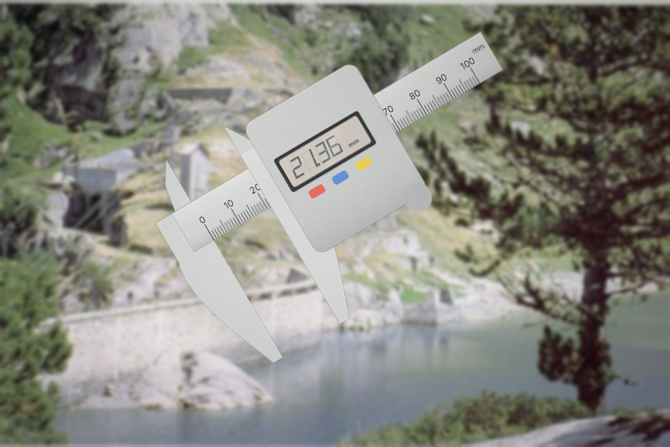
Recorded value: 21.36mm
